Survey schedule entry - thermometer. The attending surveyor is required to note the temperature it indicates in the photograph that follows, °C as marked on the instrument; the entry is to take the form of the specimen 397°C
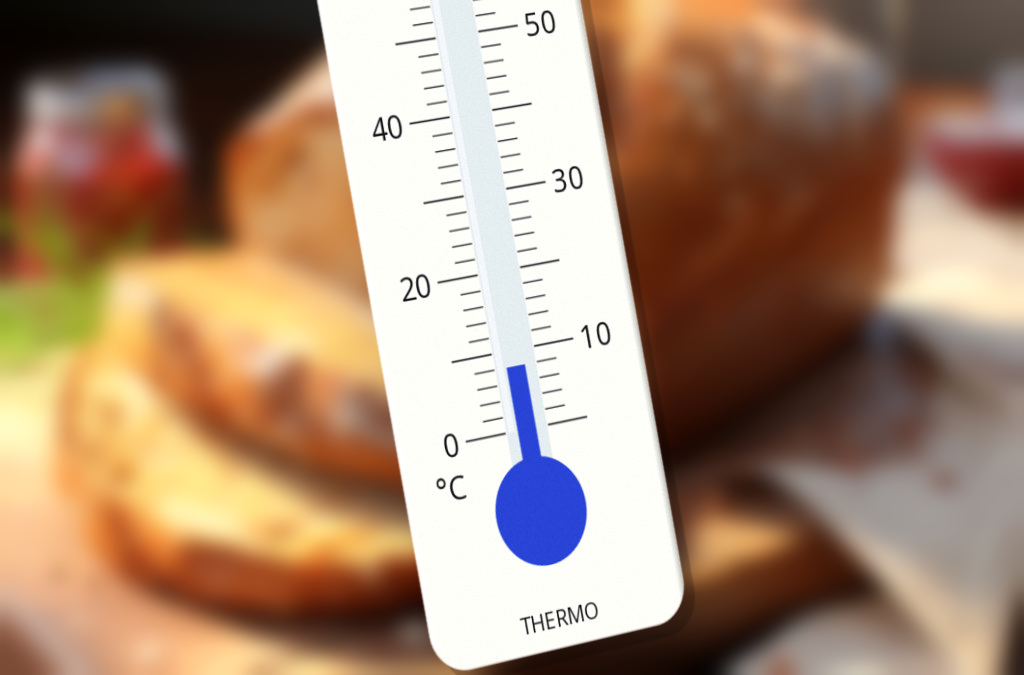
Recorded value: 8°C
